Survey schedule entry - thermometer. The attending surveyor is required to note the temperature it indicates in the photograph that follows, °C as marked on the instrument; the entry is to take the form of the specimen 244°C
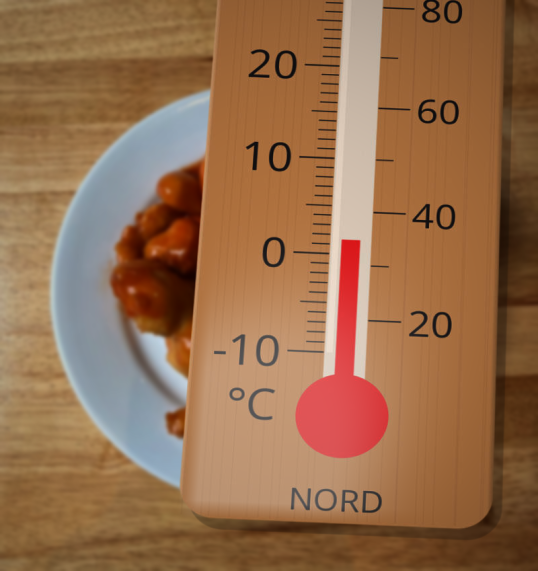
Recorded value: 1.5°C
